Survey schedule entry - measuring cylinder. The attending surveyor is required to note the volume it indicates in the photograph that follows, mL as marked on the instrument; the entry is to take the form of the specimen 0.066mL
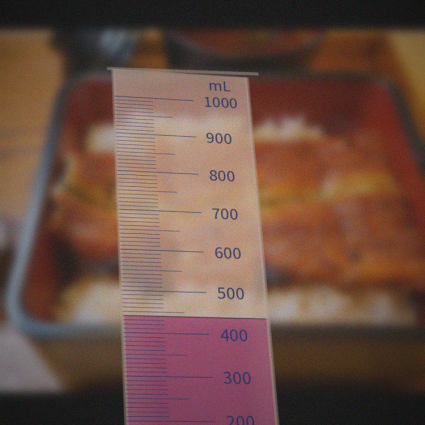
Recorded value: 440mL
